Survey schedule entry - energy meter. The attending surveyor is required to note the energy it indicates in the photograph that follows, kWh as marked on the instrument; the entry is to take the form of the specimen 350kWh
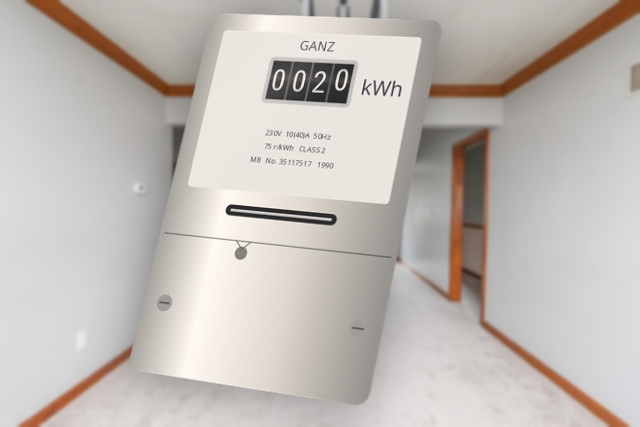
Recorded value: 20kWh
